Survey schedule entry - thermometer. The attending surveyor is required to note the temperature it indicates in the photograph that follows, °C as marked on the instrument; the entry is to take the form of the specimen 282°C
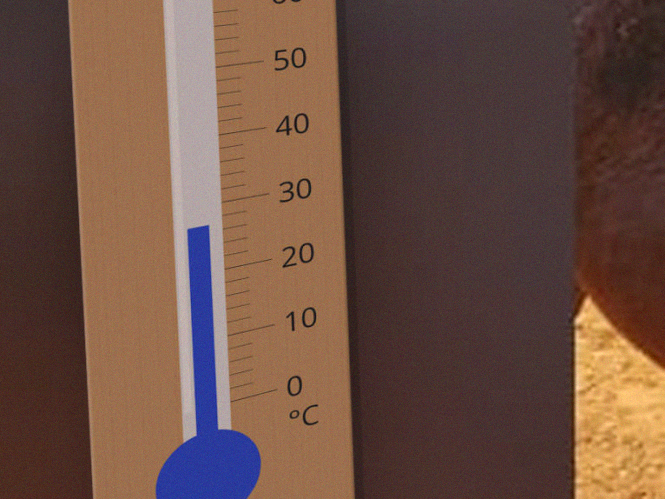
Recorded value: 27°C
